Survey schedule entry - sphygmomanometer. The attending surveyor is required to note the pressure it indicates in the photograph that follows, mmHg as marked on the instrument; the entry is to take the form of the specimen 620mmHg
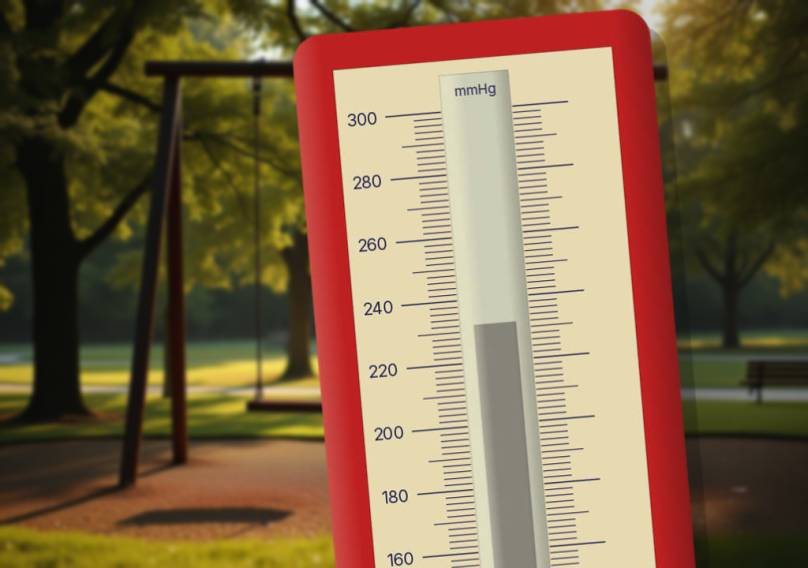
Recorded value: 232mmHg
